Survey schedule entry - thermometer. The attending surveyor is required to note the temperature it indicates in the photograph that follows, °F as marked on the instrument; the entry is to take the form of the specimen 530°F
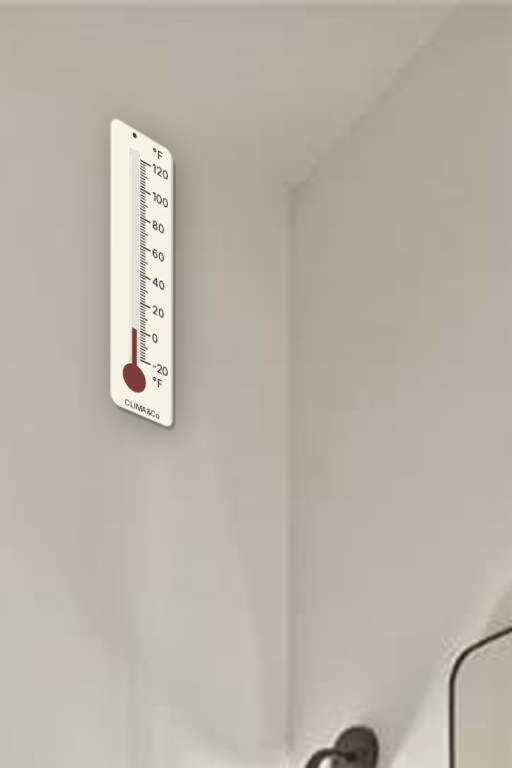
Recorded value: 0°F
